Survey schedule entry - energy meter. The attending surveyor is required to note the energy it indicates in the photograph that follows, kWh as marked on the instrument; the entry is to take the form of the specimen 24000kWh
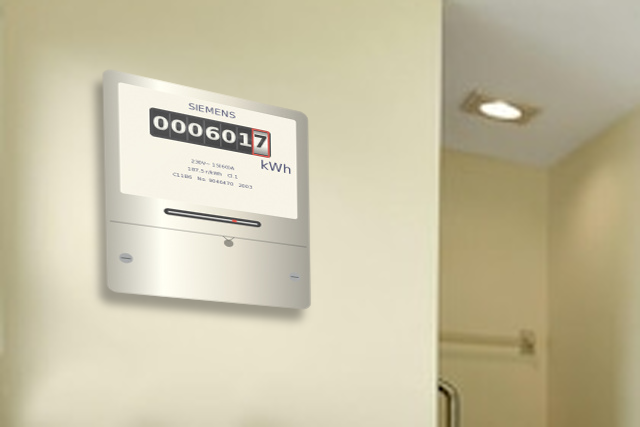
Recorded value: 601.7kWh
